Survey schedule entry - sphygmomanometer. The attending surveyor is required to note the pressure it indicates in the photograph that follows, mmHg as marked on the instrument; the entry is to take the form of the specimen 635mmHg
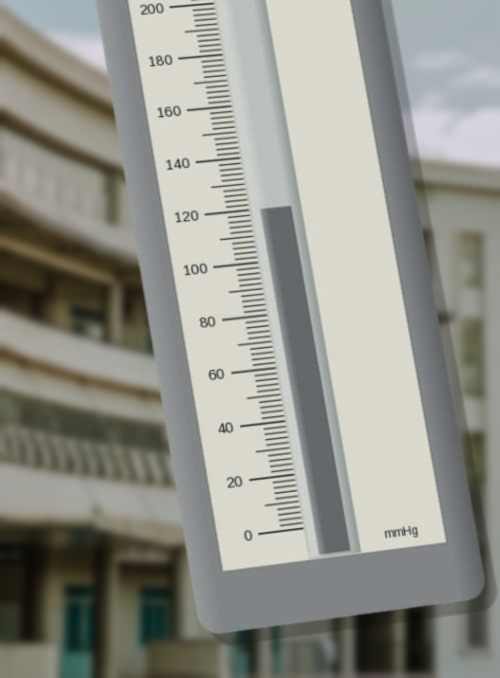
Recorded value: 120mmHg
